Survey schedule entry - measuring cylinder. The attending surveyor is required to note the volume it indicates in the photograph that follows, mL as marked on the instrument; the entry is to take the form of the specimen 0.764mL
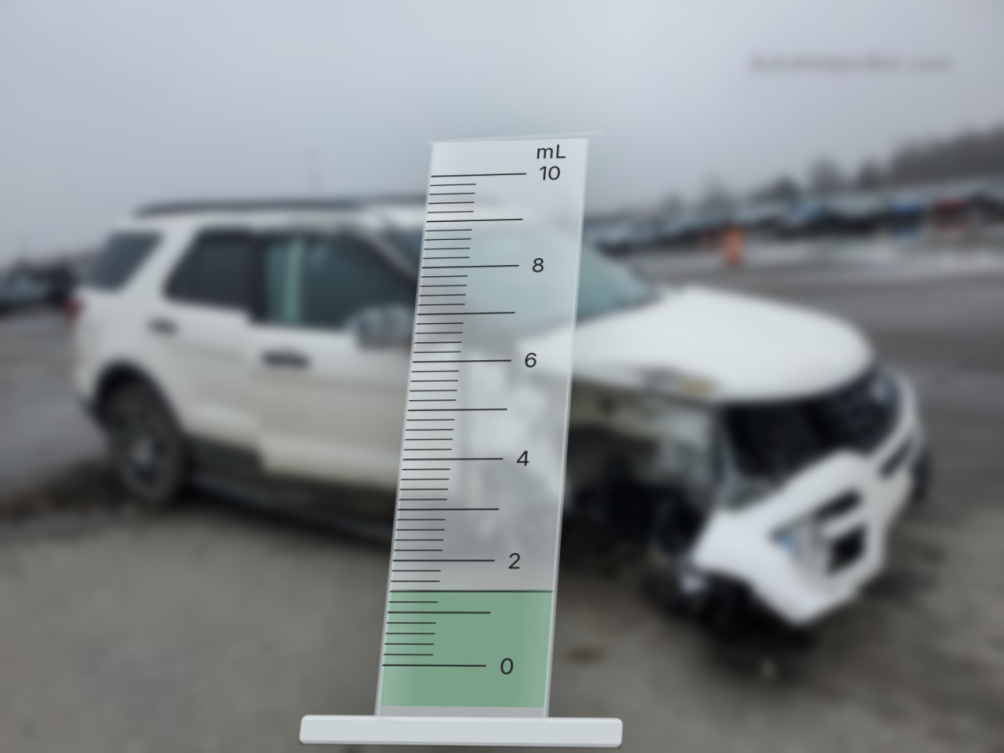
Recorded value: 1.4mL
